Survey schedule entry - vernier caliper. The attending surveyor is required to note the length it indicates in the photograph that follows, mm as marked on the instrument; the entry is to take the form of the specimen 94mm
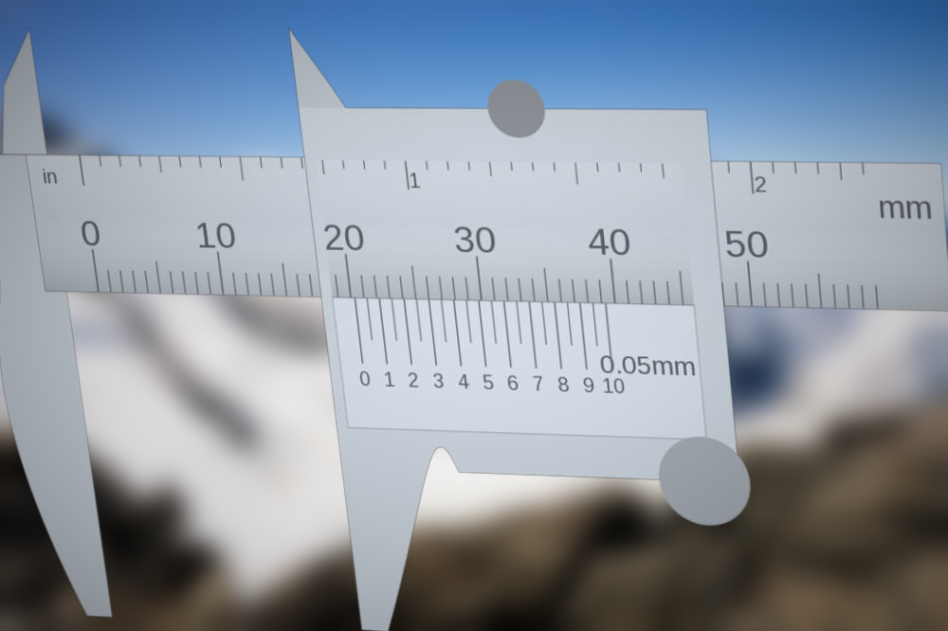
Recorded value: 20.3mm
